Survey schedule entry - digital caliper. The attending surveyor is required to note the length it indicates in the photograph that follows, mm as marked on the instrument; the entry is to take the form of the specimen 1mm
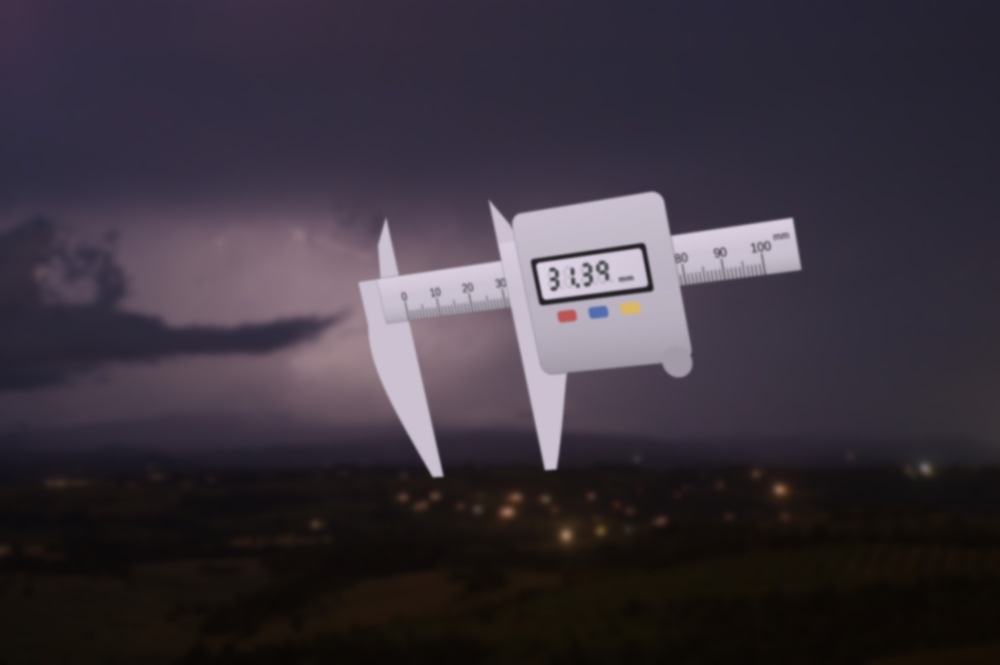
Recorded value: 31.39mm
